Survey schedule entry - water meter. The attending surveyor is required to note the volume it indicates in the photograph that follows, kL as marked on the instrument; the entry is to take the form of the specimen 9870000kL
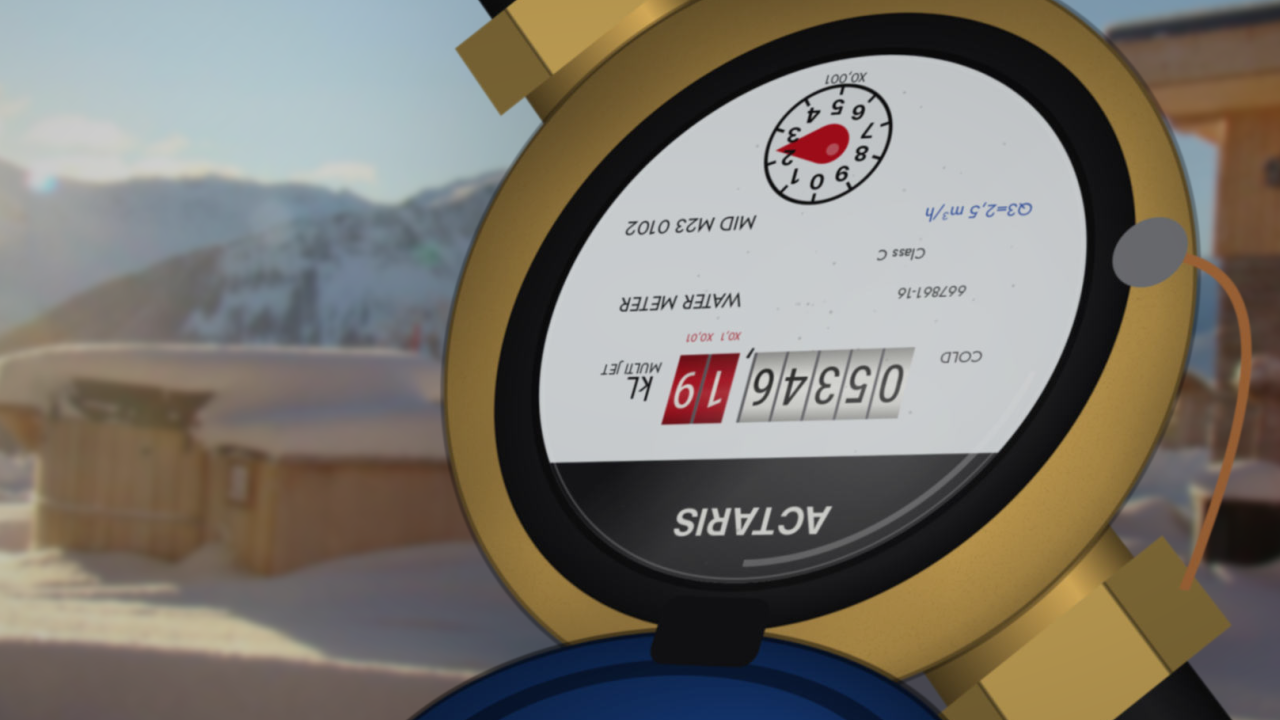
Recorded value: 5346.192kL
